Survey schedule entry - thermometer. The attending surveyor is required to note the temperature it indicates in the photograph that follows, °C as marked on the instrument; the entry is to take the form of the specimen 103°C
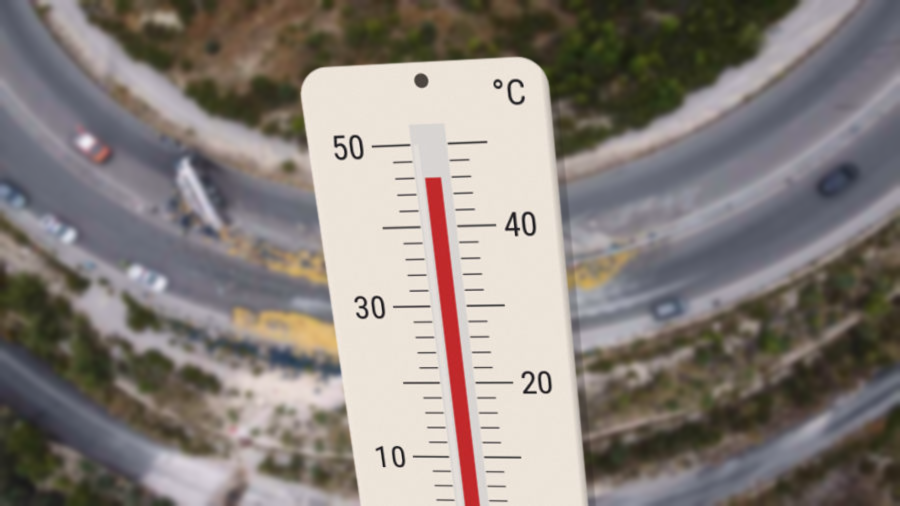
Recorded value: 46°C
